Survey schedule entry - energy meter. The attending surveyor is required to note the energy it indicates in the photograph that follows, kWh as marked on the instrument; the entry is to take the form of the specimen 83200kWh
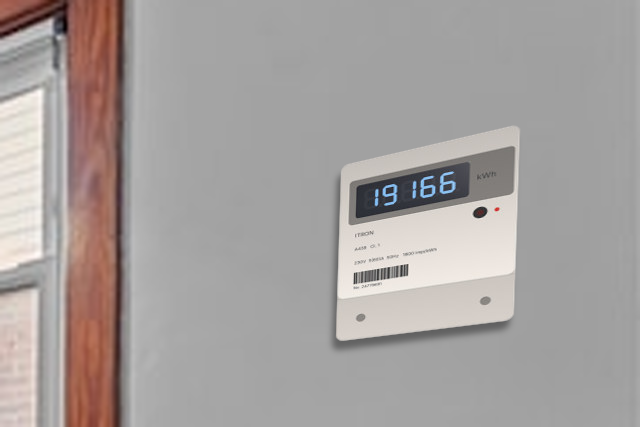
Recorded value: 19166kWh
